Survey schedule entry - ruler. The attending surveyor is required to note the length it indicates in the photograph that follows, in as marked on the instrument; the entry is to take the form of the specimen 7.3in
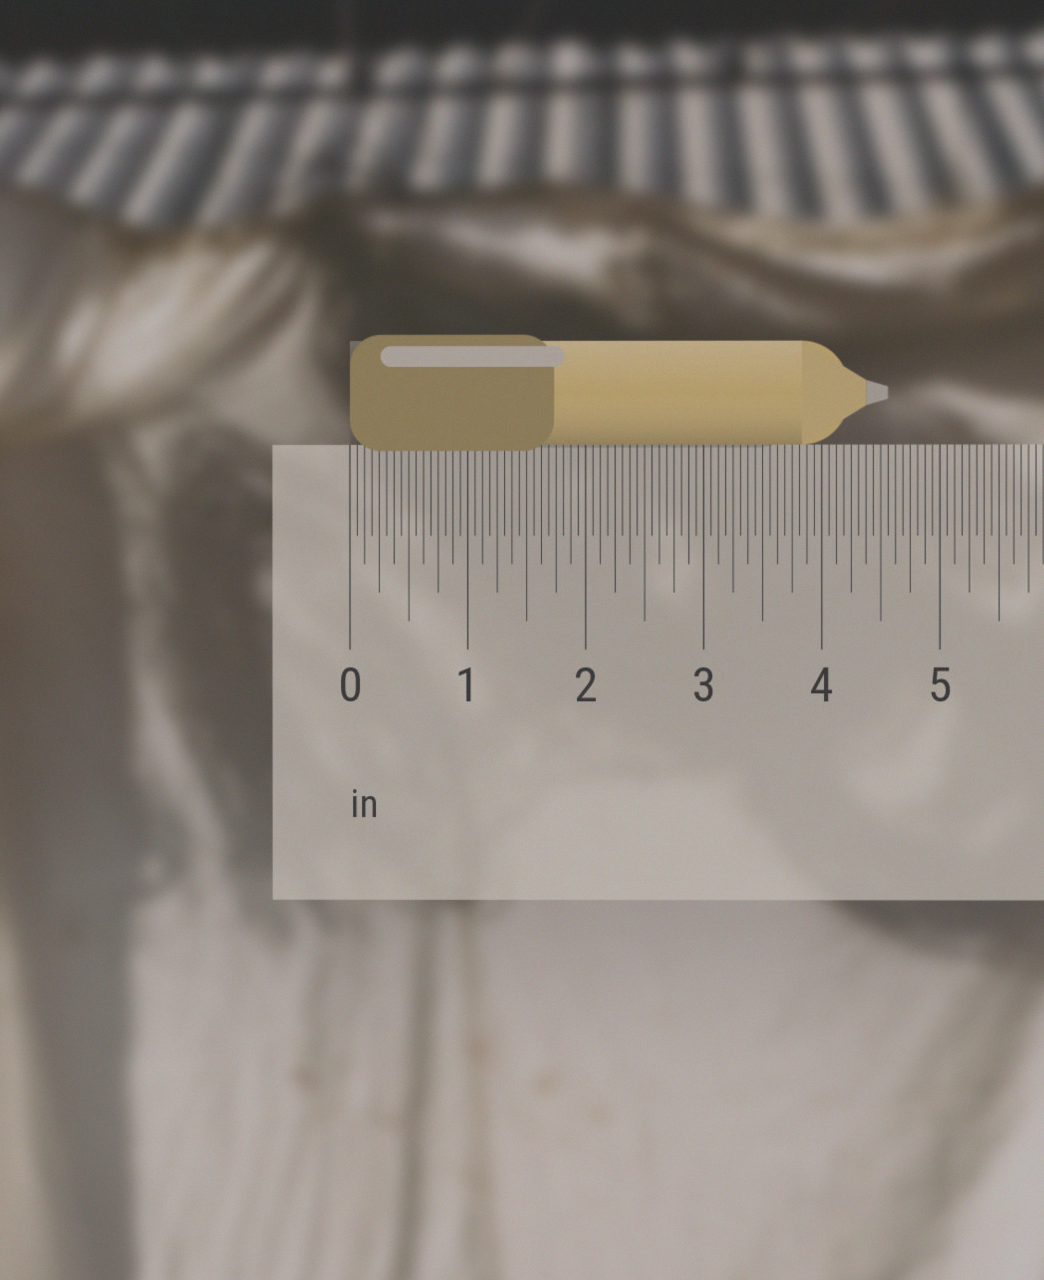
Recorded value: 4.5625in
